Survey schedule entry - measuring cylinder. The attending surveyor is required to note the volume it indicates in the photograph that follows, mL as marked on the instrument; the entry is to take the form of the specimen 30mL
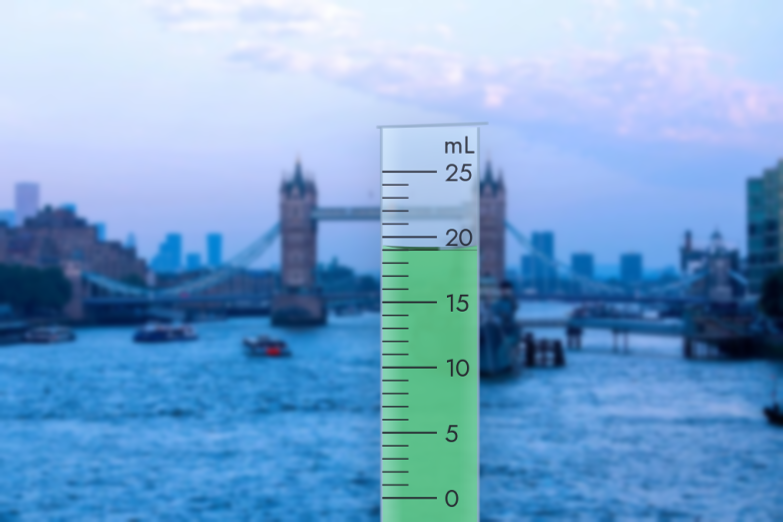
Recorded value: 19mL
